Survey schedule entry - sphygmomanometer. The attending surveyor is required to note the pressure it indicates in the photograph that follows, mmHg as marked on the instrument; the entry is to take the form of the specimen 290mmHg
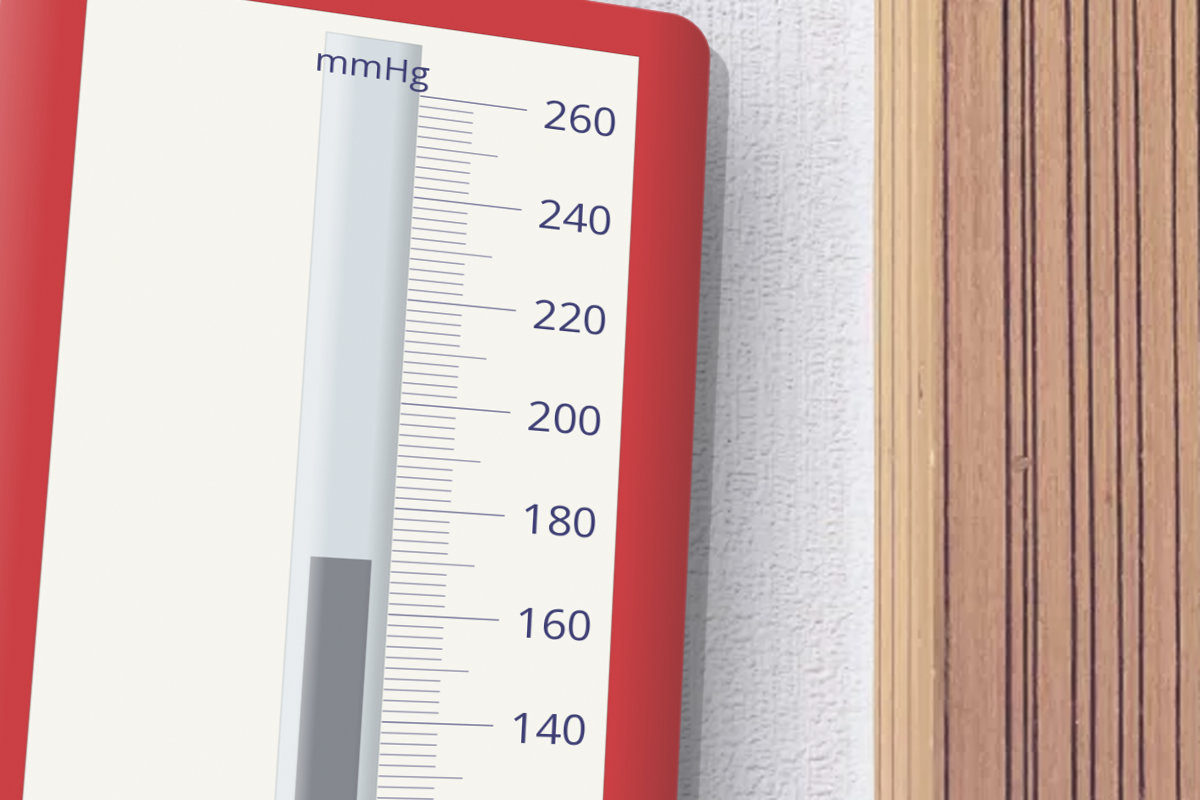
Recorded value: 170mmHg
